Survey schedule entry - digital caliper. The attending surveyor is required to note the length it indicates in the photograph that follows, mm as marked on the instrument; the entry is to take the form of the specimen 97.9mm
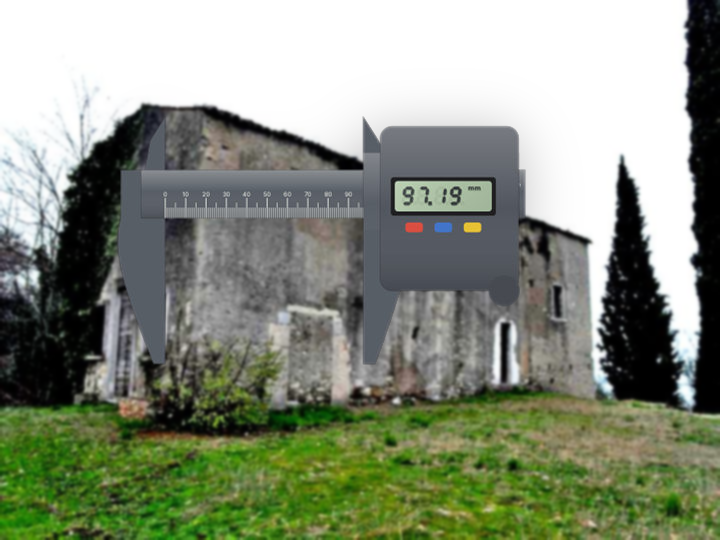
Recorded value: 97.19mm
